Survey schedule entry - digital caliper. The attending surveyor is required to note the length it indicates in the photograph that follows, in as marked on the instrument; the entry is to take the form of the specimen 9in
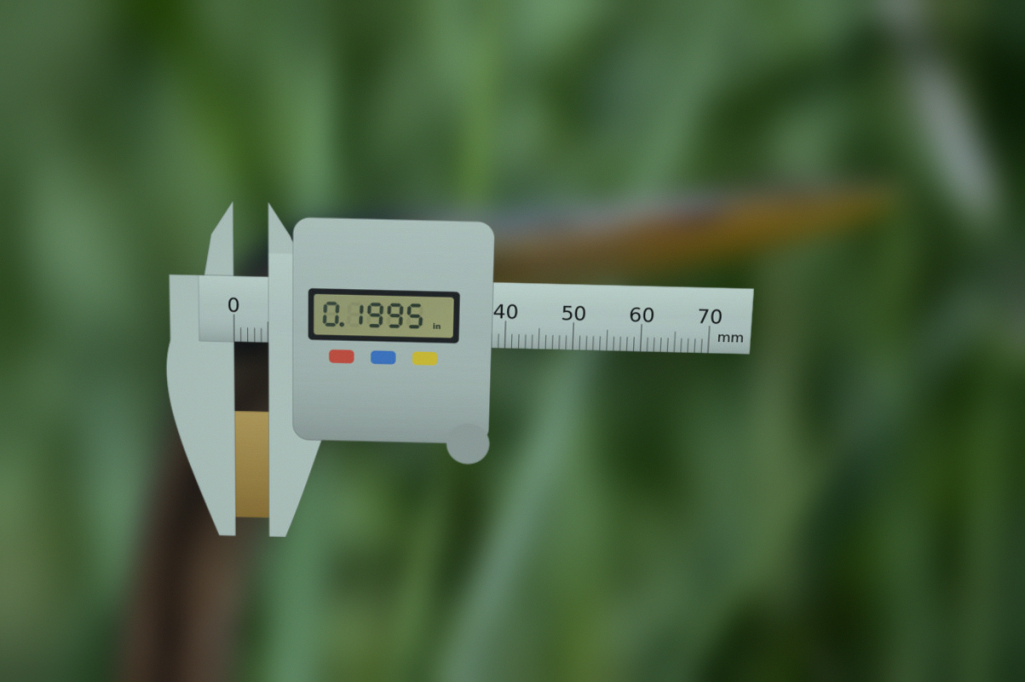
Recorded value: 0.1995in
